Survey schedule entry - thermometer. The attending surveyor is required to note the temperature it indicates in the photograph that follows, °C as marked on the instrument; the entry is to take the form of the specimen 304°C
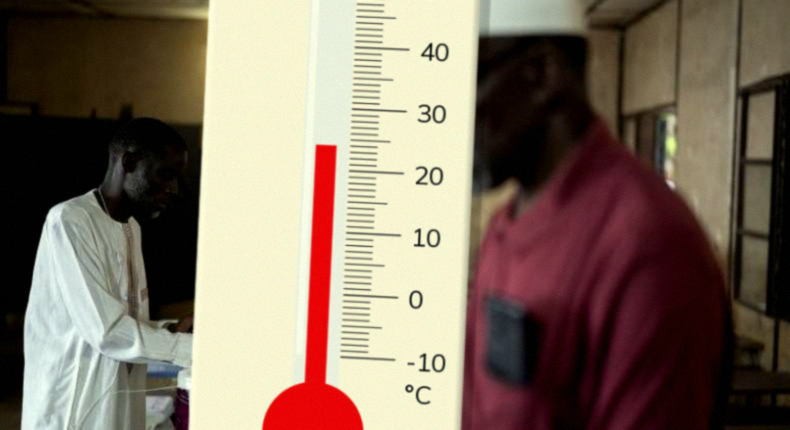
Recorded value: 24°C
